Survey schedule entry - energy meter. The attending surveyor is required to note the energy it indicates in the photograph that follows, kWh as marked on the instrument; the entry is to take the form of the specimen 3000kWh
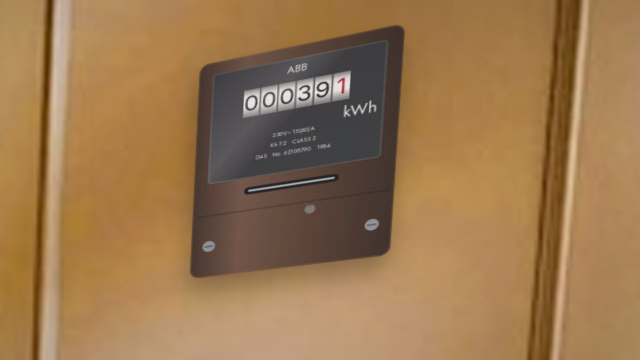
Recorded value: 39.1kWh
